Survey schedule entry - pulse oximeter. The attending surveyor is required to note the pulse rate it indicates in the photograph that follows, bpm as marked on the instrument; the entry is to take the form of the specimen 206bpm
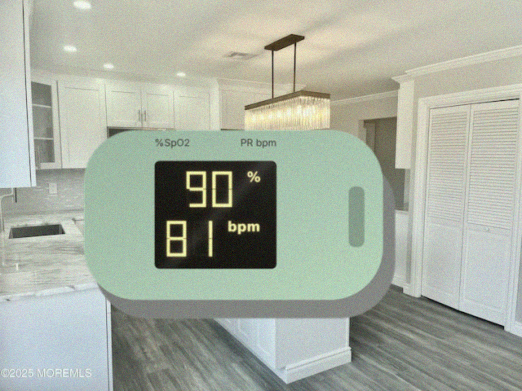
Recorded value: 81bpm
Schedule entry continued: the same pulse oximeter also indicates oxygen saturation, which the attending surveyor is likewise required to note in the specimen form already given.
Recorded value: 90%
